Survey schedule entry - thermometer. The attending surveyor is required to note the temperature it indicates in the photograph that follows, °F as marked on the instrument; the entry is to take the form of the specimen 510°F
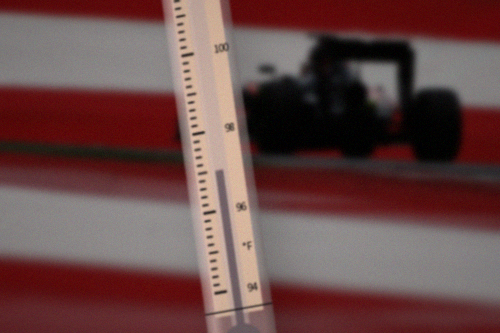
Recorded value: 97°F
